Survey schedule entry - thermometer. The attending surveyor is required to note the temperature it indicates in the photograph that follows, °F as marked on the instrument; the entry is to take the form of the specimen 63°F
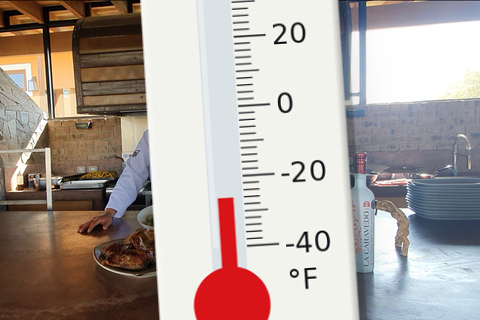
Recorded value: -26°F
